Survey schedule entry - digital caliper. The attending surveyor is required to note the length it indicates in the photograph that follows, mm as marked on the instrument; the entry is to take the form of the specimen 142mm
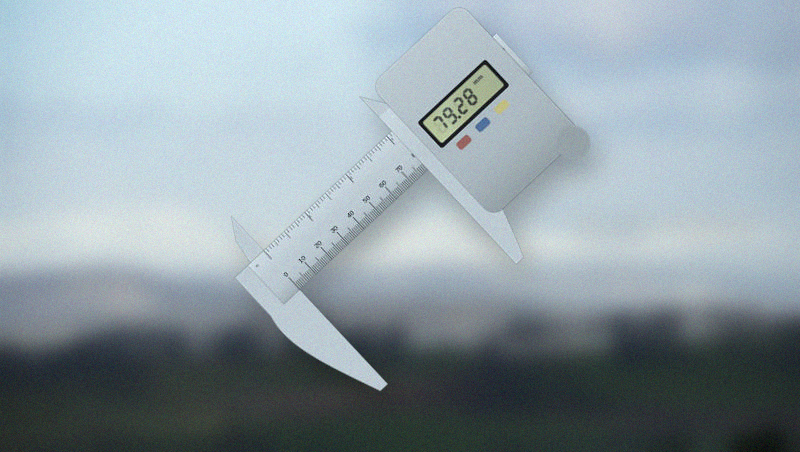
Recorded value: 79.28mm
